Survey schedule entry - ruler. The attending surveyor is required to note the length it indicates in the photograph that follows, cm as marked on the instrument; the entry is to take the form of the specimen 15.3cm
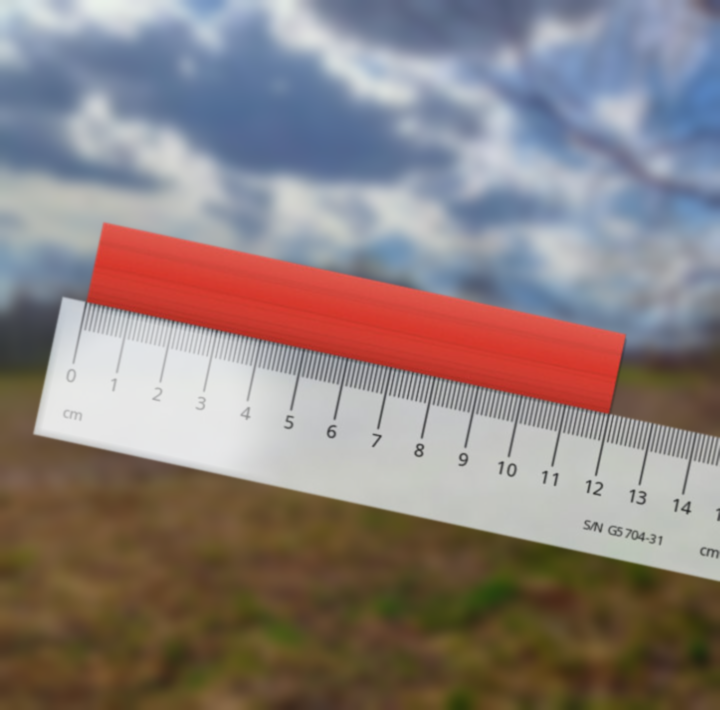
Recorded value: 12cm
